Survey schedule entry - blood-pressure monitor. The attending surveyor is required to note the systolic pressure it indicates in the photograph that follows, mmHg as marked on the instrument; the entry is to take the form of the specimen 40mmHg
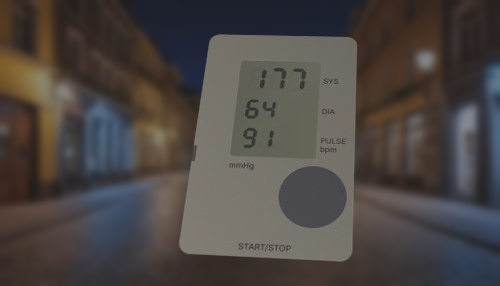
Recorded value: 177mmHg
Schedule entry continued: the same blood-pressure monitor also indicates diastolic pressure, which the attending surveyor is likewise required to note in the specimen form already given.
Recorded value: 64mmHg
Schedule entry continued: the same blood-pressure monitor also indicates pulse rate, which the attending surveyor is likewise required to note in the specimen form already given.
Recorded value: 91bpm
